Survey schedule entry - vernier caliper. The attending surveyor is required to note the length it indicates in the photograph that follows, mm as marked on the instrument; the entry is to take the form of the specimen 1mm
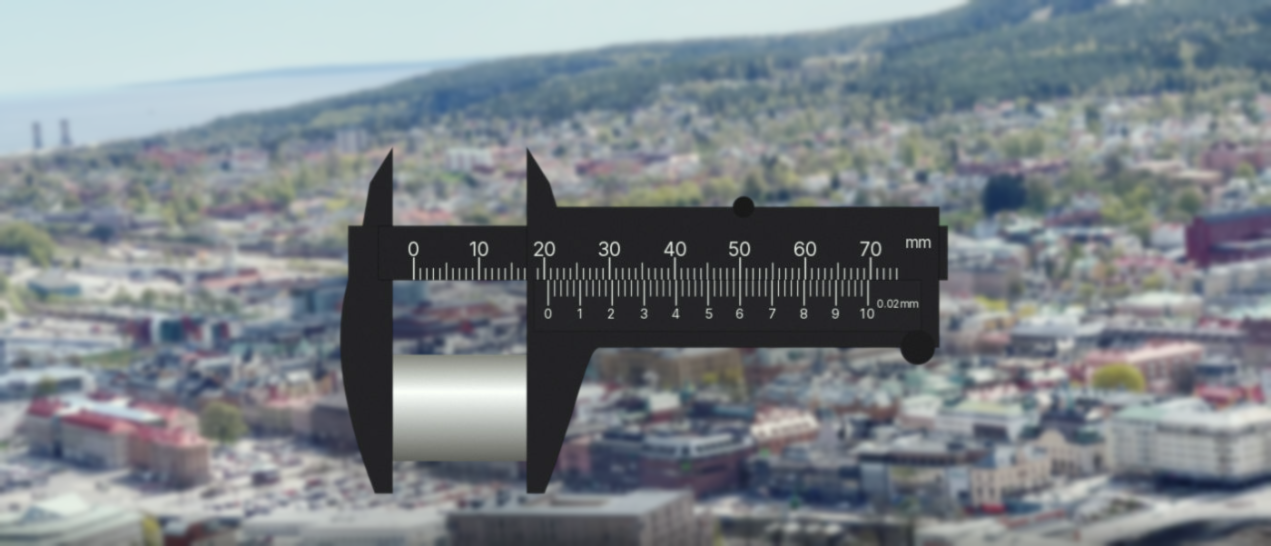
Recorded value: 20.6mm
